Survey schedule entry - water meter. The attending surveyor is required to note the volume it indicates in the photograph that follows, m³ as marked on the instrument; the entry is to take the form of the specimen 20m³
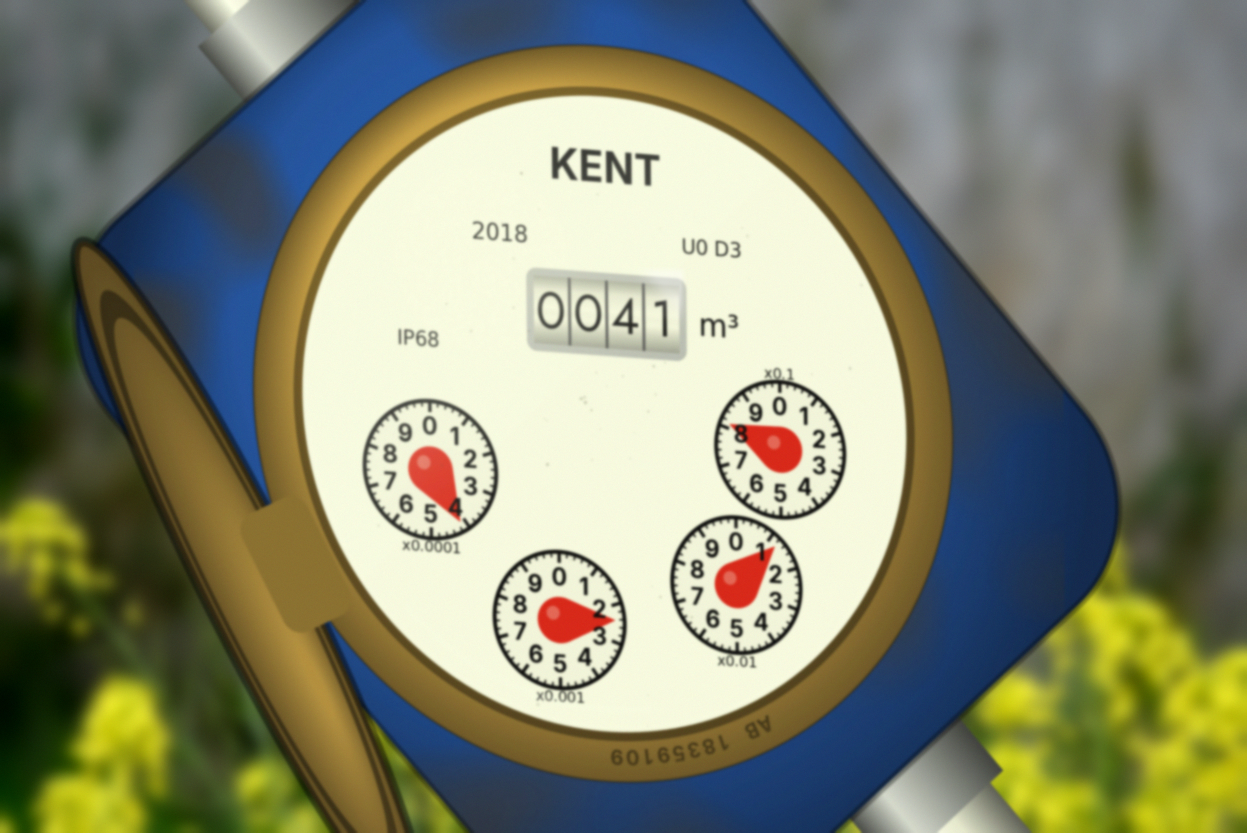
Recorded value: 41.8124m³
